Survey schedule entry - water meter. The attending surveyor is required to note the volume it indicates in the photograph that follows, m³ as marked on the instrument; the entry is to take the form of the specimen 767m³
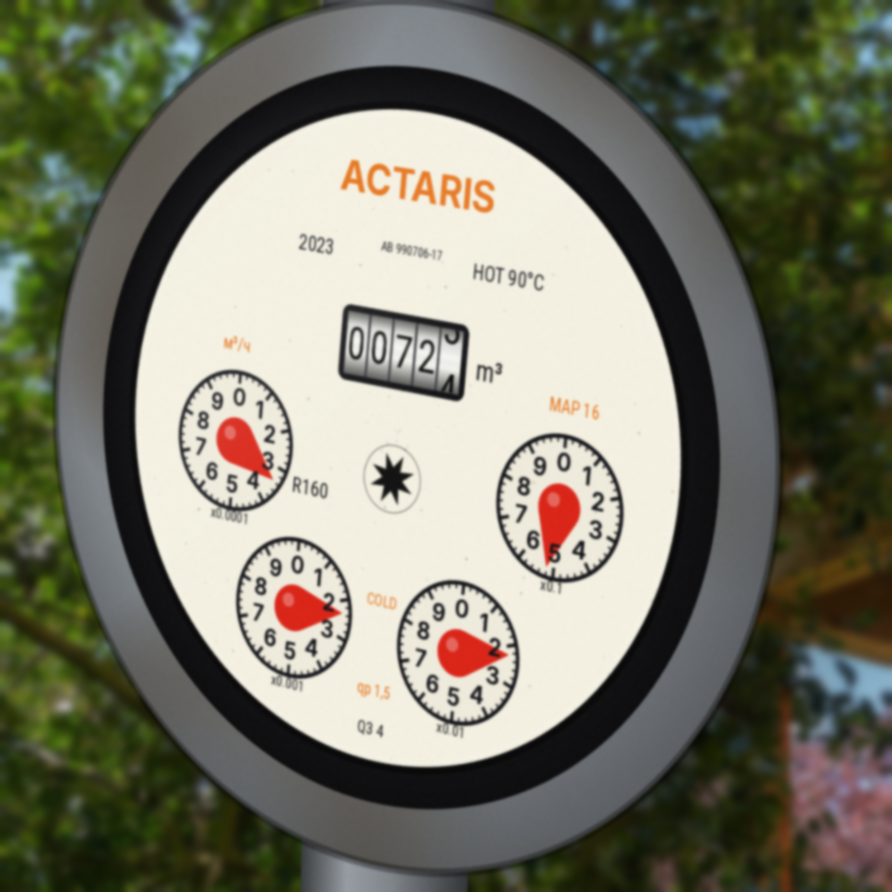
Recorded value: 723.5223m³
